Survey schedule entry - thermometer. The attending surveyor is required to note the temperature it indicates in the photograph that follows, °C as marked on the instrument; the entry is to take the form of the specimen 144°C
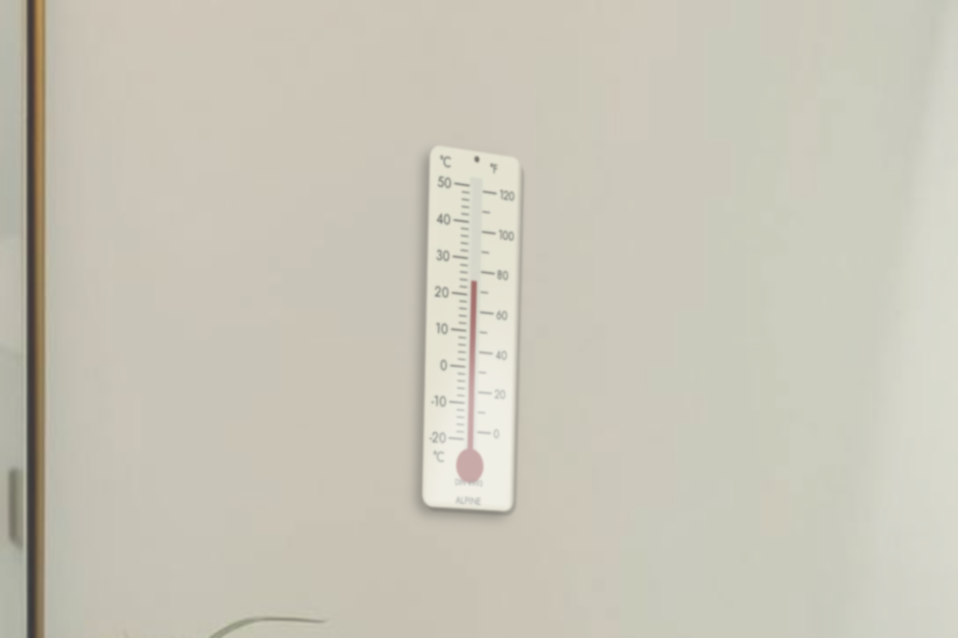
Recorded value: 24°C
